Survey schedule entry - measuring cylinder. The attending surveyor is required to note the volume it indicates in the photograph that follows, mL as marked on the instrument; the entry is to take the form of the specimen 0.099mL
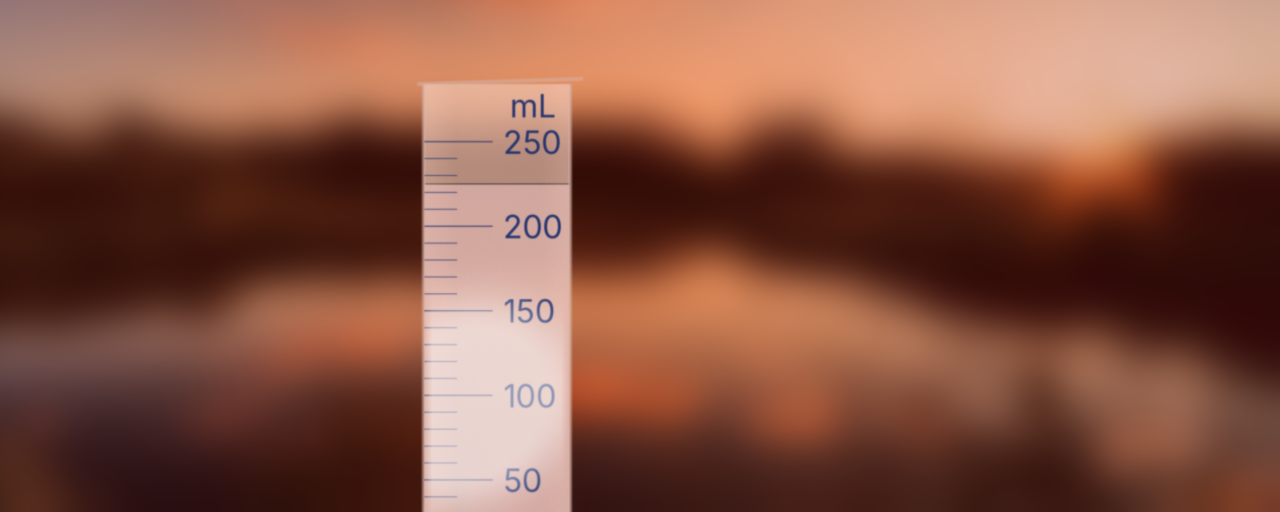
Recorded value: 225mL
